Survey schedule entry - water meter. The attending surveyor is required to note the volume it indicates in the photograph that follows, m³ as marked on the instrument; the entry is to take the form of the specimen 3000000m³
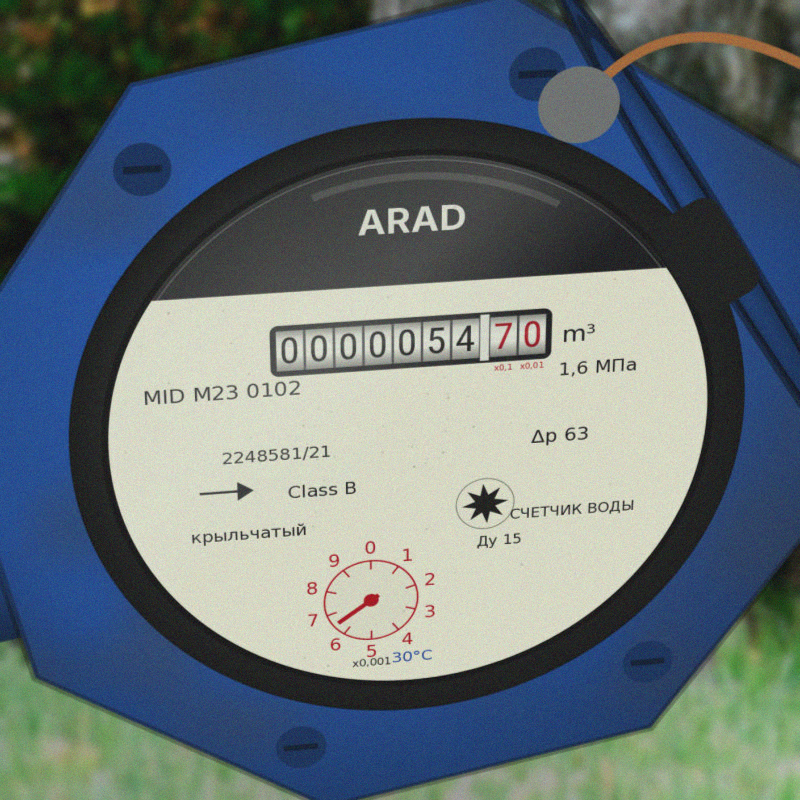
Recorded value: 54.706m³
